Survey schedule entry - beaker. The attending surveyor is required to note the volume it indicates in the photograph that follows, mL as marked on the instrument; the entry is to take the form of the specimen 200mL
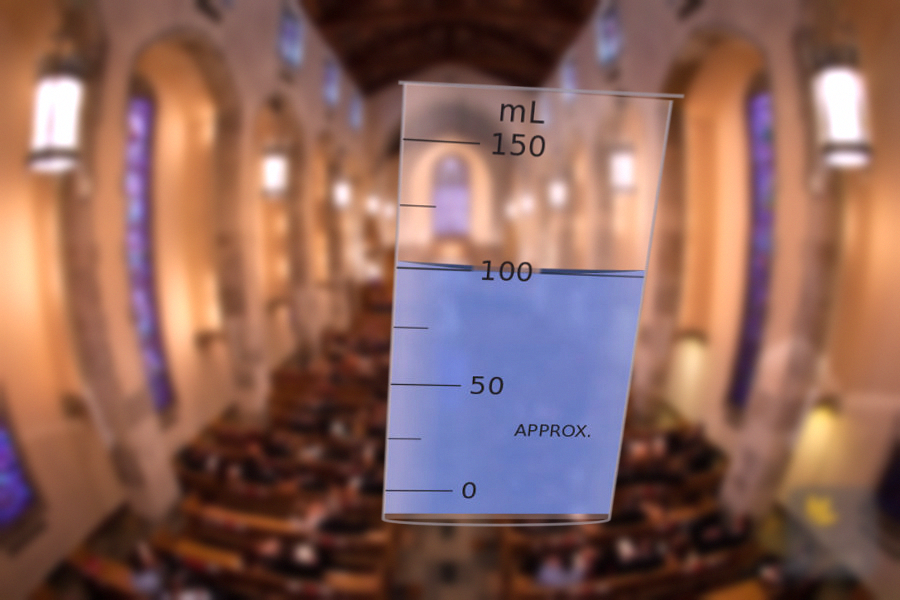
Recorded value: 100mL
